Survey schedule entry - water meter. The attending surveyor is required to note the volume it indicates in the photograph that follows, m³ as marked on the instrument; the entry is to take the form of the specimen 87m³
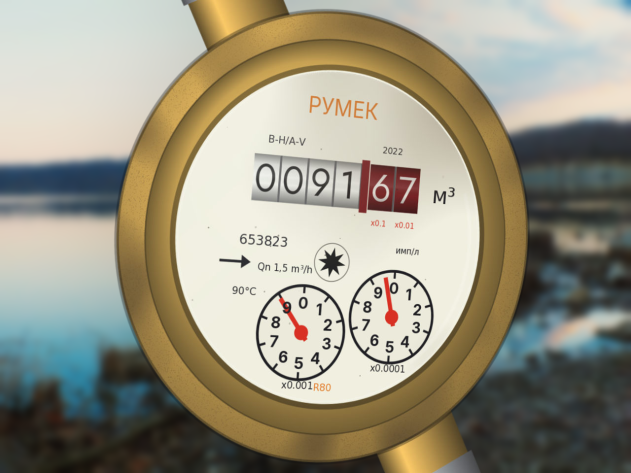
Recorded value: 91.6789m³
